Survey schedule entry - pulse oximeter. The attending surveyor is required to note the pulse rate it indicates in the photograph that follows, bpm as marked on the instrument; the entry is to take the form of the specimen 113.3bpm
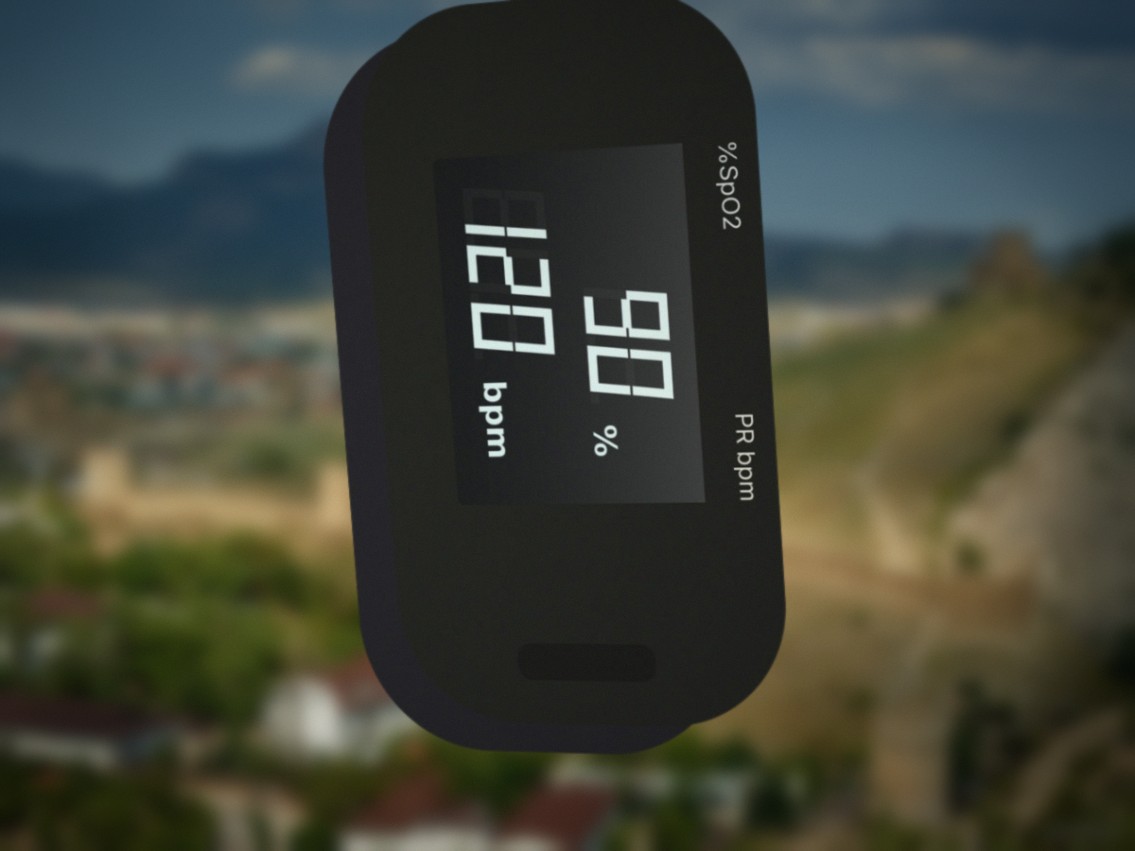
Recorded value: 120bpm
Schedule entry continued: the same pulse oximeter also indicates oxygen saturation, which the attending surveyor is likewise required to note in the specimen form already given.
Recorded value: 90%
